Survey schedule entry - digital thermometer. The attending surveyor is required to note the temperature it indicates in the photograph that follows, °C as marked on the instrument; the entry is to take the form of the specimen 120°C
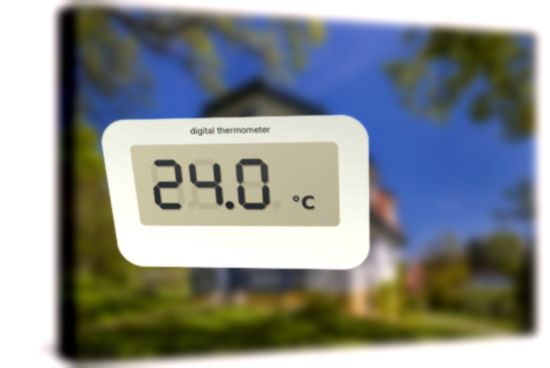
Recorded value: 24.0°C
